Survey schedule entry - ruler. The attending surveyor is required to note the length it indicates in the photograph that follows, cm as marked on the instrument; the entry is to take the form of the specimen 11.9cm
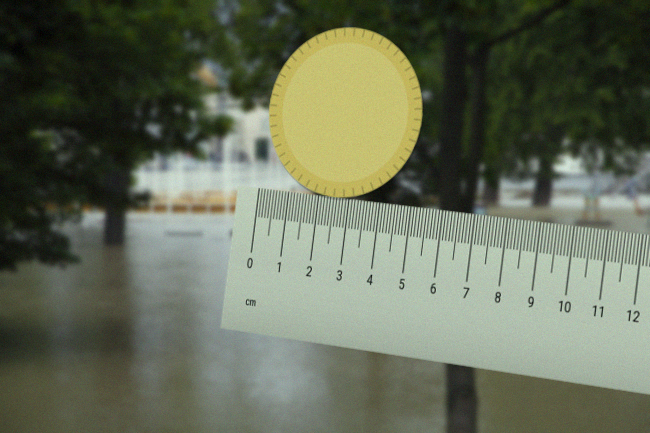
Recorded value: 5cm
